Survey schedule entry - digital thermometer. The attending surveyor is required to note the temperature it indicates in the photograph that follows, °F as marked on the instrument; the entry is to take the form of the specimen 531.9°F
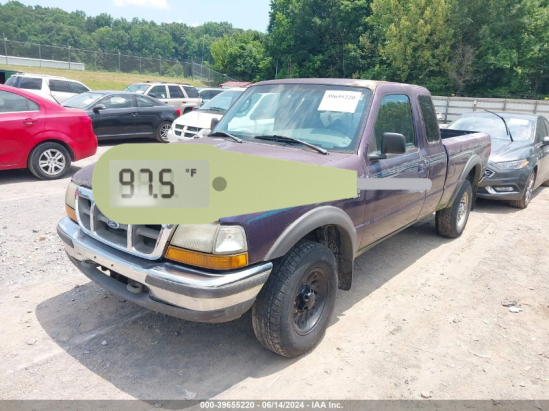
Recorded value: 97.5°F
